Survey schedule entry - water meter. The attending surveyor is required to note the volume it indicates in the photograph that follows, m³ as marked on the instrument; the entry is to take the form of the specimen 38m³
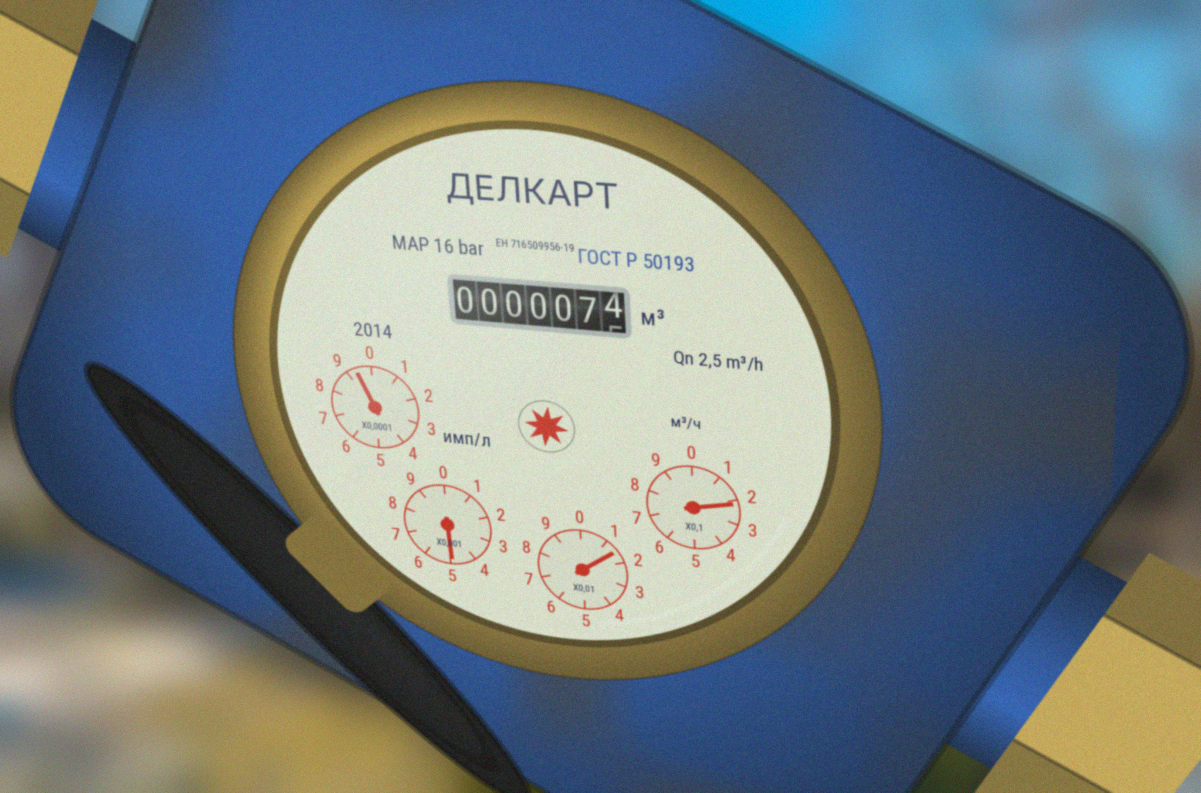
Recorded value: 74.2149m³
